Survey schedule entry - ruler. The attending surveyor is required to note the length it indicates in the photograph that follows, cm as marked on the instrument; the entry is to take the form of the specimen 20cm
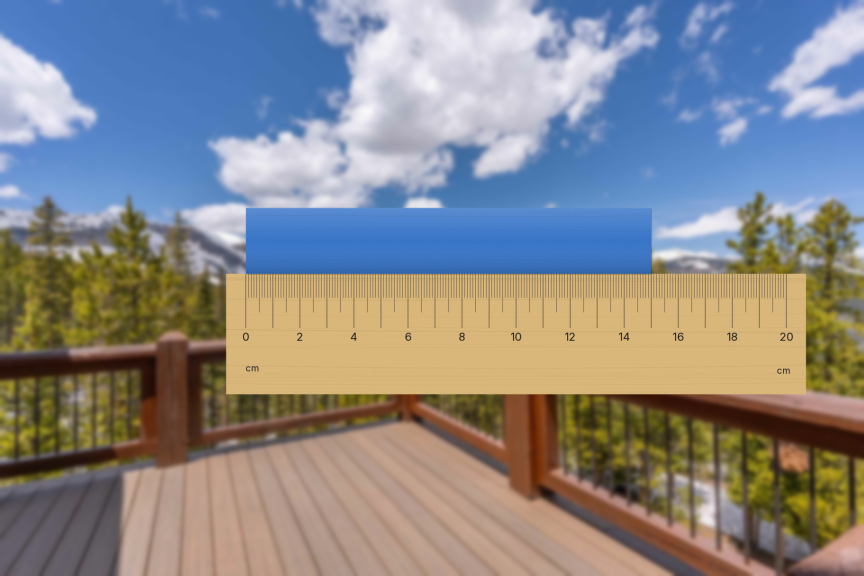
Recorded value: 15cm
